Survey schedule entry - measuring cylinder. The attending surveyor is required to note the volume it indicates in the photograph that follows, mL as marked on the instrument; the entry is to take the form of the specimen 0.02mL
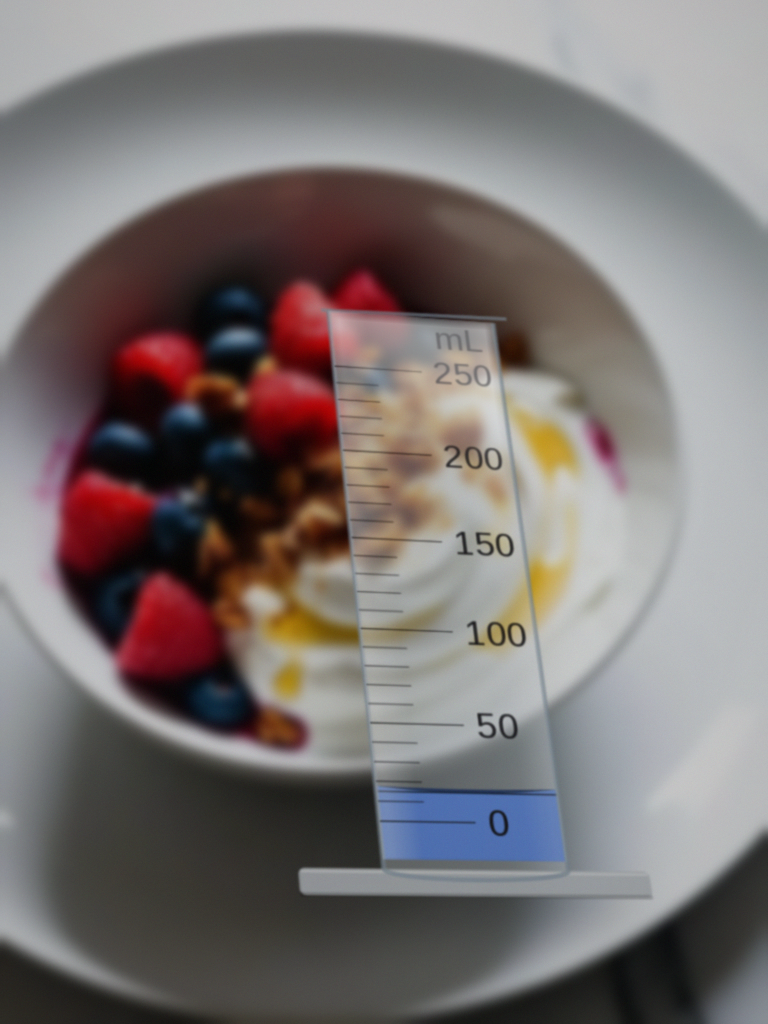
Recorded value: 15mL
